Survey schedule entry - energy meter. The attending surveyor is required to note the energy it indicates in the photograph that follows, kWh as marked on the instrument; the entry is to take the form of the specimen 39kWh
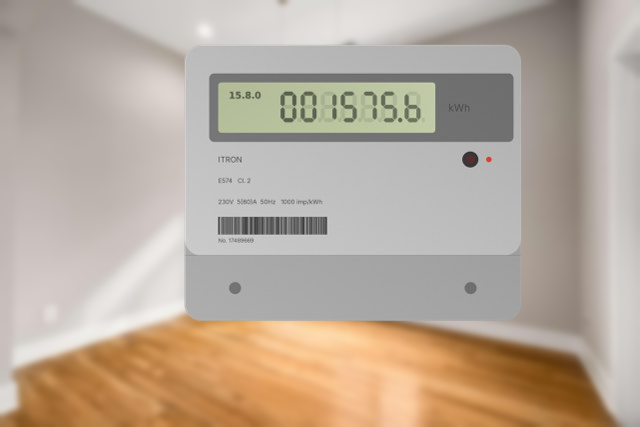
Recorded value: 1575.6kWh
